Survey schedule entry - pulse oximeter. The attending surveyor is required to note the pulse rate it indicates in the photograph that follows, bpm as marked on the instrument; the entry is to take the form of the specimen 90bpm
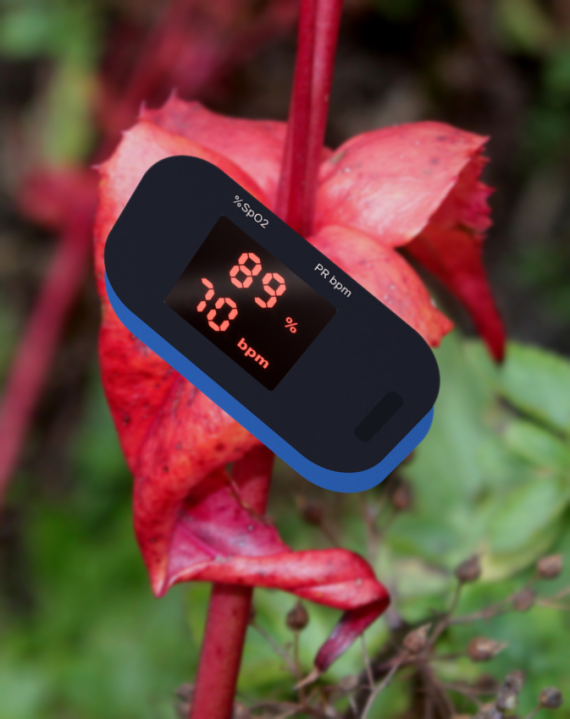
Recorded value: 70bpm
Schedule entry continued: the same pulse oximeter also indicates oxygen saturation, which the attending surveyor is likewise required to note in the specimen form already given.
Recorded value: 89%
